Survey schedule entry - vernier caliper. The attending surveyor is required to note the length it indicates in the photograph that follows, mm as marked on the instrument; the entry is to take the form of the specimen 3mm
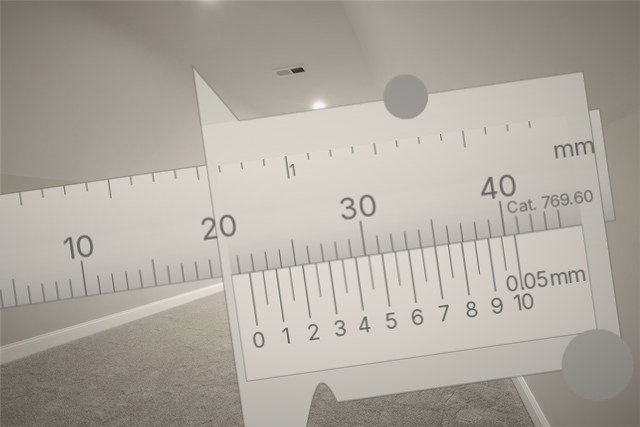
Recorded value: 21.7mm
